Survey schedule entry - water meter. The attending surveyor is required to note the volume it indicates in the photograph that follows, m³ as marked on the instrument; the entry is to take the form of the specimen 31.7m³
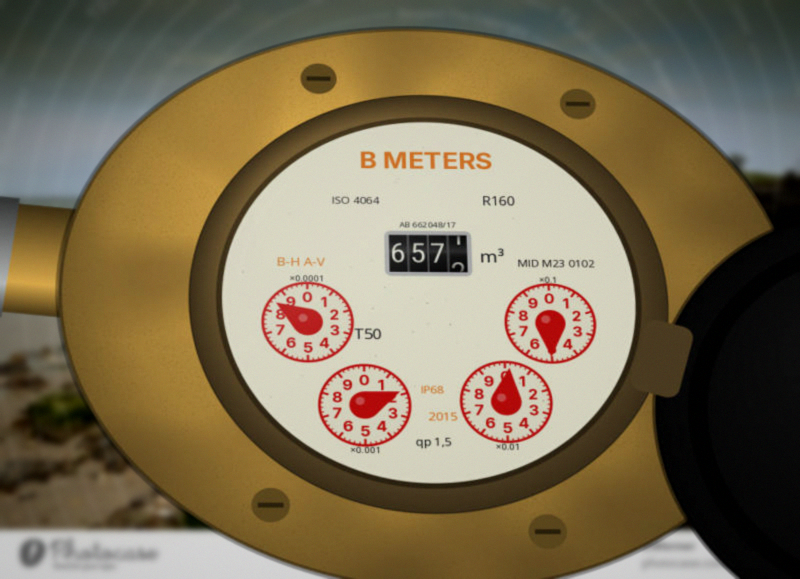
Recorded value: 6571.5018m³
